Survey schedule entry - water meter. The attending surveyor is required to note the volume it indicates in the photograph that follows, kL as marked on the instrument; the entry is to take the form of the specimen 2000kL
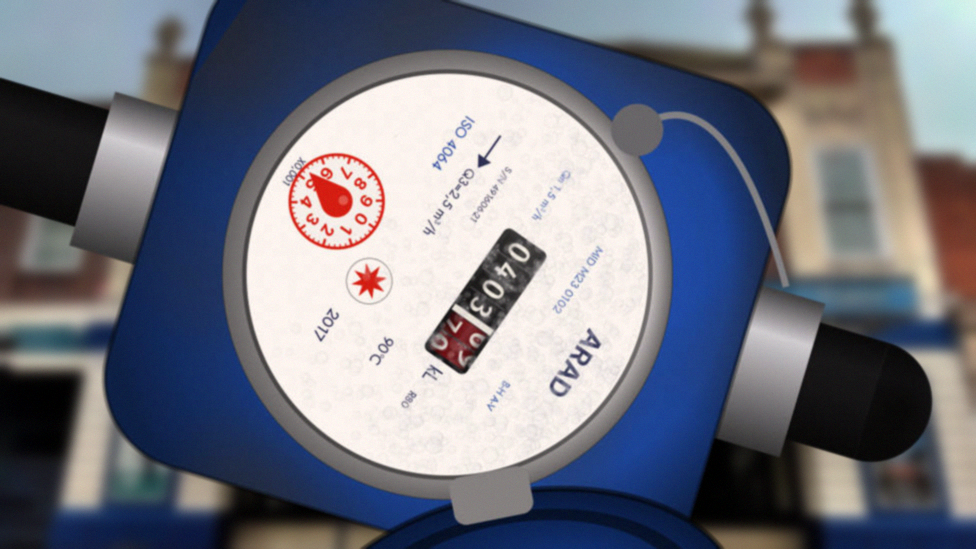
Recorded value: 403.695kL
